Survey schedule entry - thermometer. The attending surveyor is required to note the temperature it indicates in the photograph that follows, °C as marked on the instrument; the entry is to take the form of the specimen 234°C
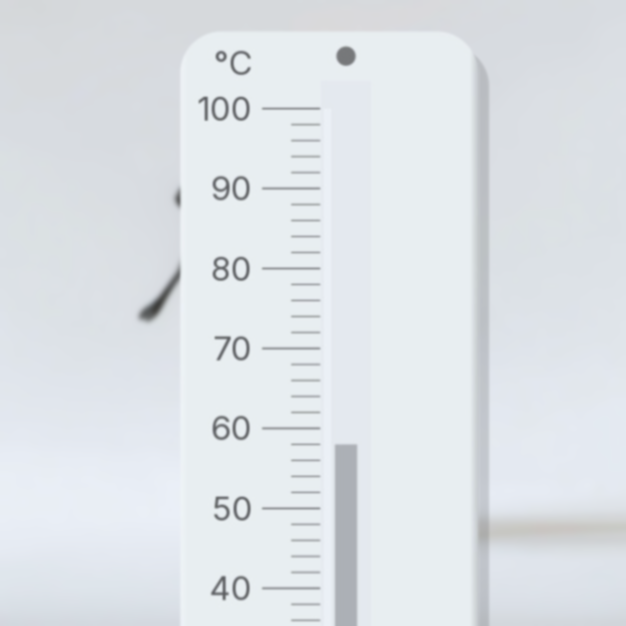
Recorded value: 58°C
